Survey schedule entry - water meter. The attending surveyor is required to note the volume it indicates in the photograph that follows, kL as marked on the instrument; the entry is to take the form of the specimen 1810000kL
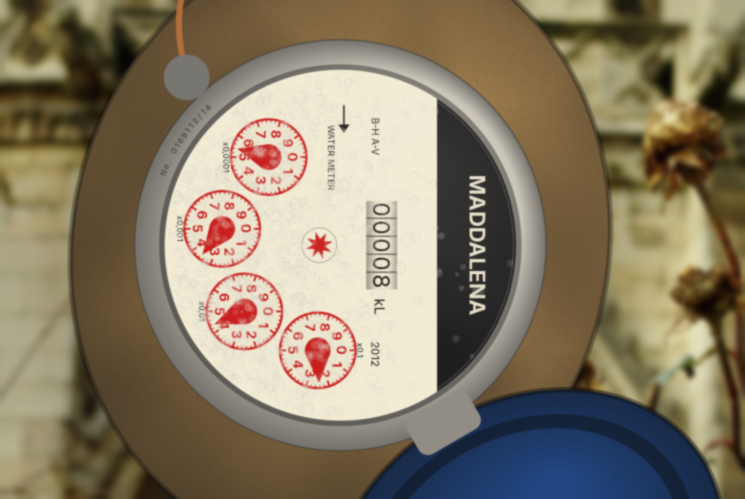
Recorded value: 8.2435kL
